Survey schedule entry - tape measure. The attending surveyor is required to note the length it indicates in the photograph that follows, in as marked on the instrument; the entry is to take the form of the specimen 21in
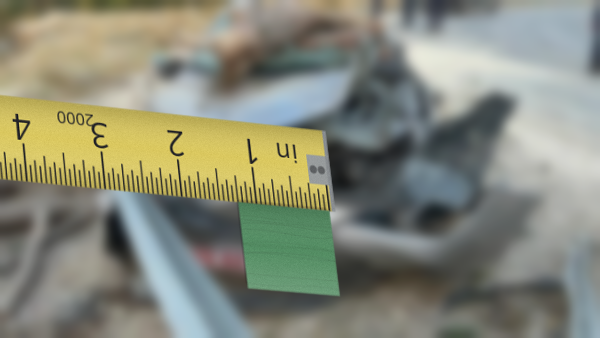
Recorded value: 1.25in
